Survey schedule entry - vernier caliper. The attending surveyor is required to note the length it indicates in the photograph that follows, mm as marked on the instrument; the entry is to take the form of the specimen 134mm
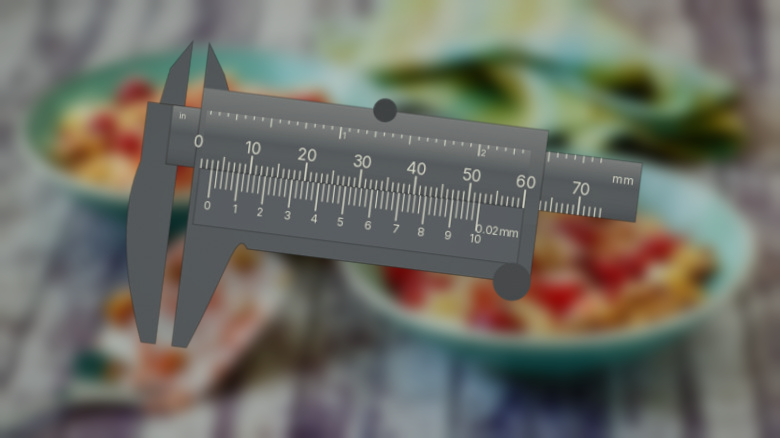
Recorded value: 3.0mm
